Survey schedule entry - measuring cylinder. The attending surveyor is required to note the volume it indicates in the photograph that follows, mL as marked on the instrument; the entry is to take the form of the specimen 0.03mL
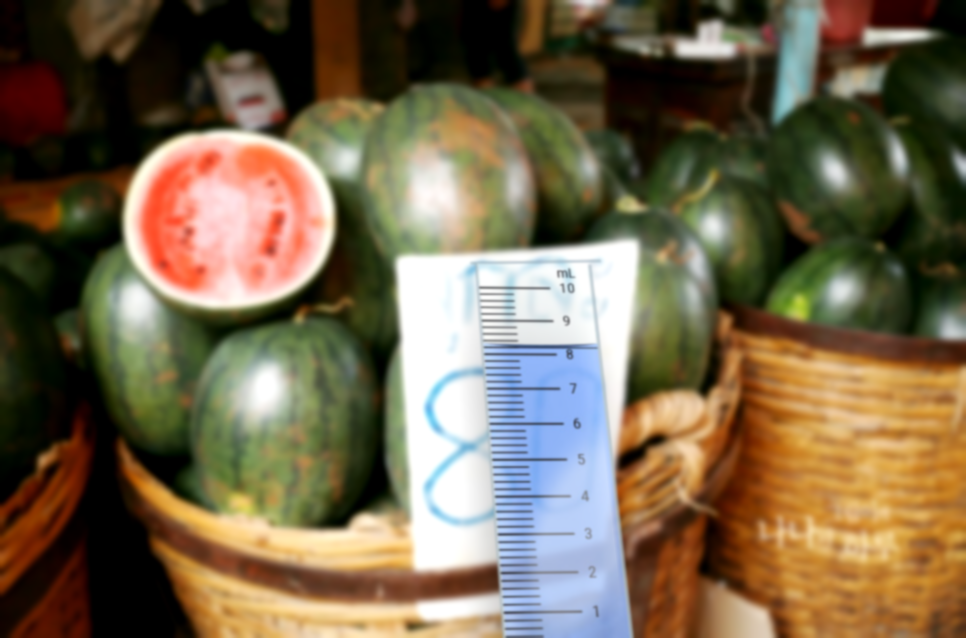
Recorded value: 8.2mL
